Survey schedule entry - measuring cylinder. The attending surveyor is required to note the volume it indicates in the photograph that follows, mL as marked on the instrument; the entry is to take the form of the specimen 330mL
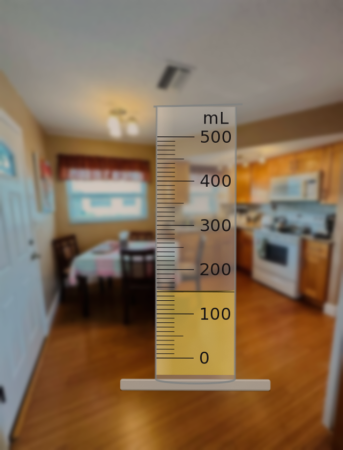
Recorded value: 150mL
